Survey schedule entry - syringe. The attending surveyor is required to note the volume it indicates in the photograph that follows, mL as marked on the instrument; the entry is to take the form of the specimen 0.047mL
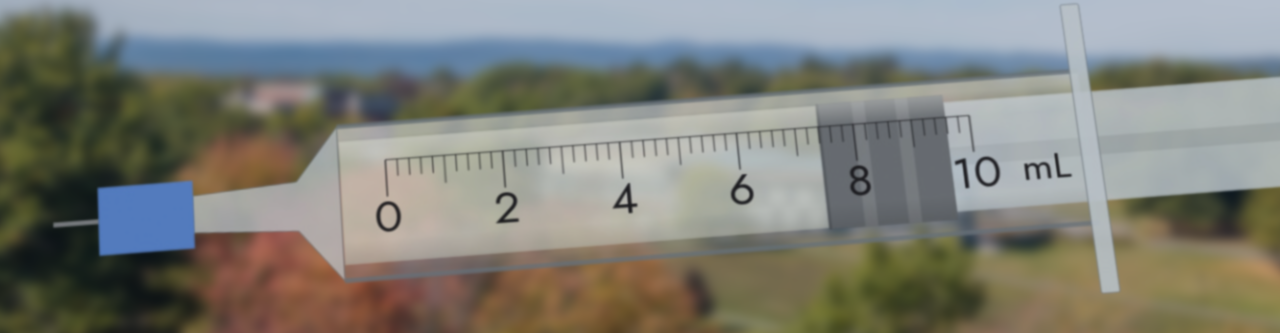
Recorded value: 7.4mL
